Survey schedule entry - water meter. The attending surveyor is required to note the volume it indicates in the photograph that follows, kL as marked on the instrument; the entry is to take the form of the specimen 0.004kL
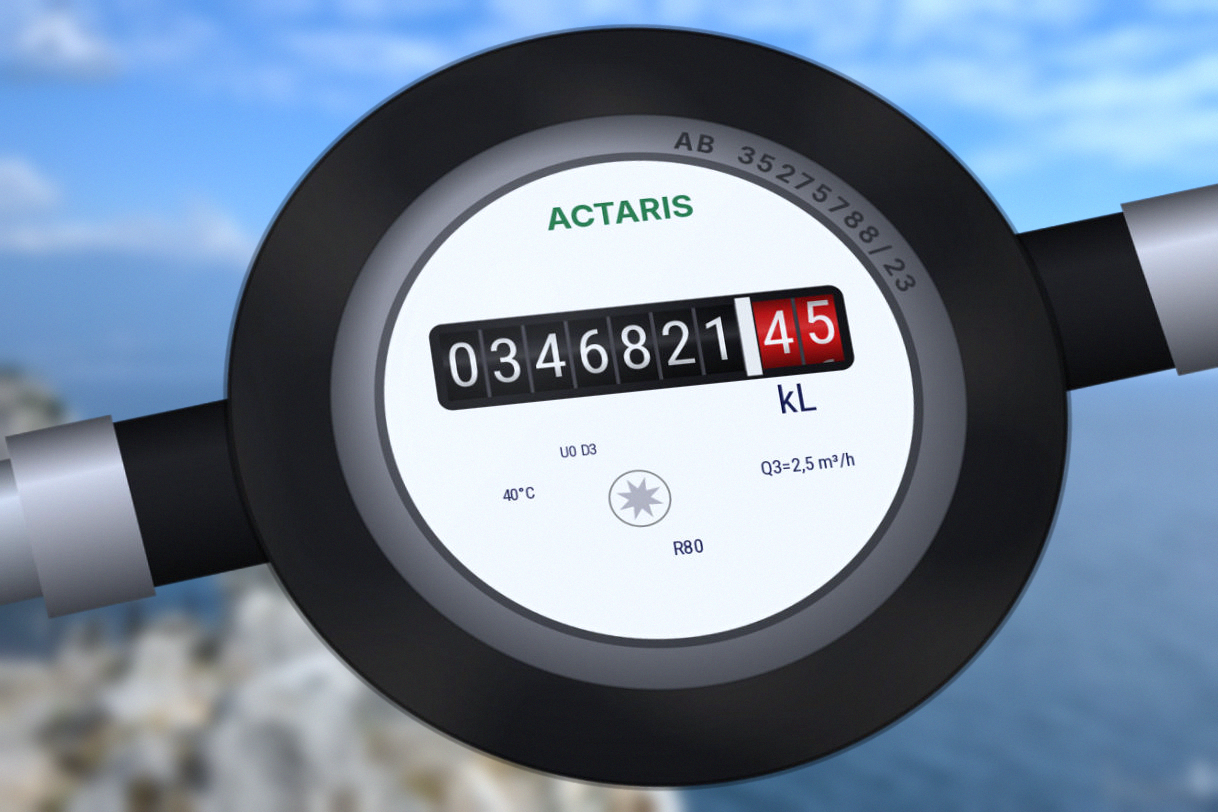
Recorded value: 346821.45kL
